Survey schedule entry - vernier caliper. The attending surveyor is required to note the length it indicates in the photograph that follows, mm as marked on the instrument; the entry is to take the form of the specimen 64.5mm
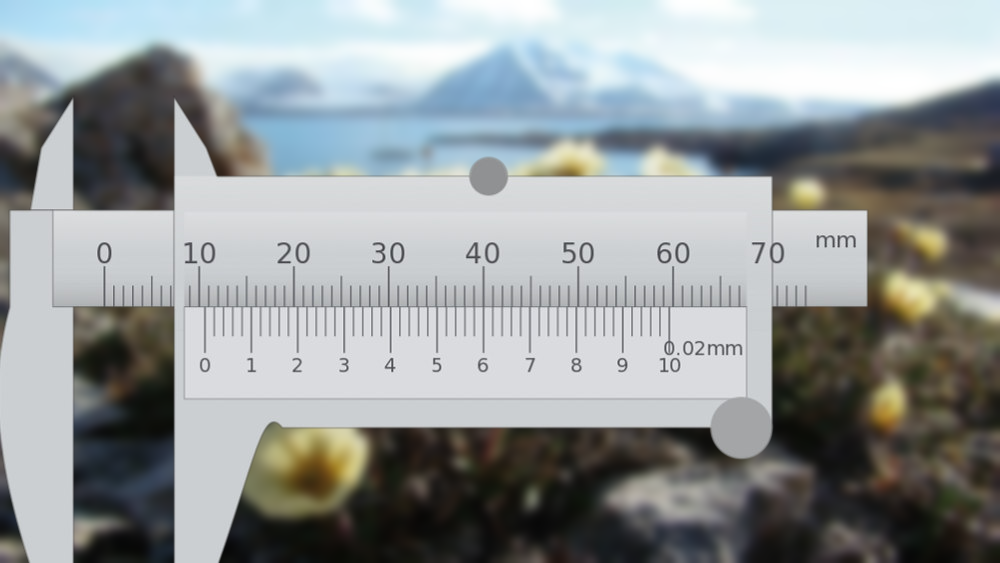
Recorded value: 10.6mm
